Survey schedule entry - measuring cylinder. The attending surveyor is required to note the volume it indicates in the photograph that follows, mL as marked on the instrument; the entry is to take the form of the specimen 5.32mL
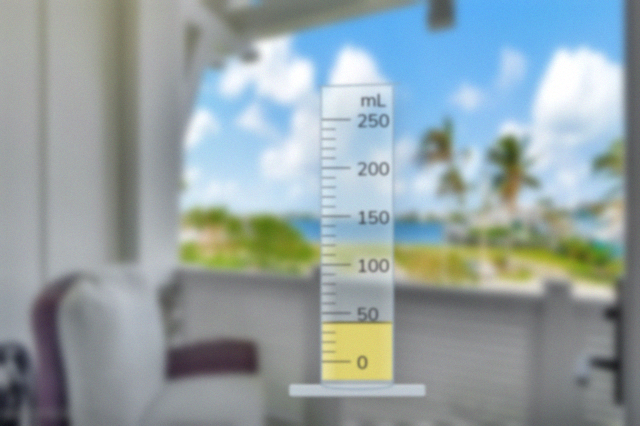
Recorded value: 40mL
